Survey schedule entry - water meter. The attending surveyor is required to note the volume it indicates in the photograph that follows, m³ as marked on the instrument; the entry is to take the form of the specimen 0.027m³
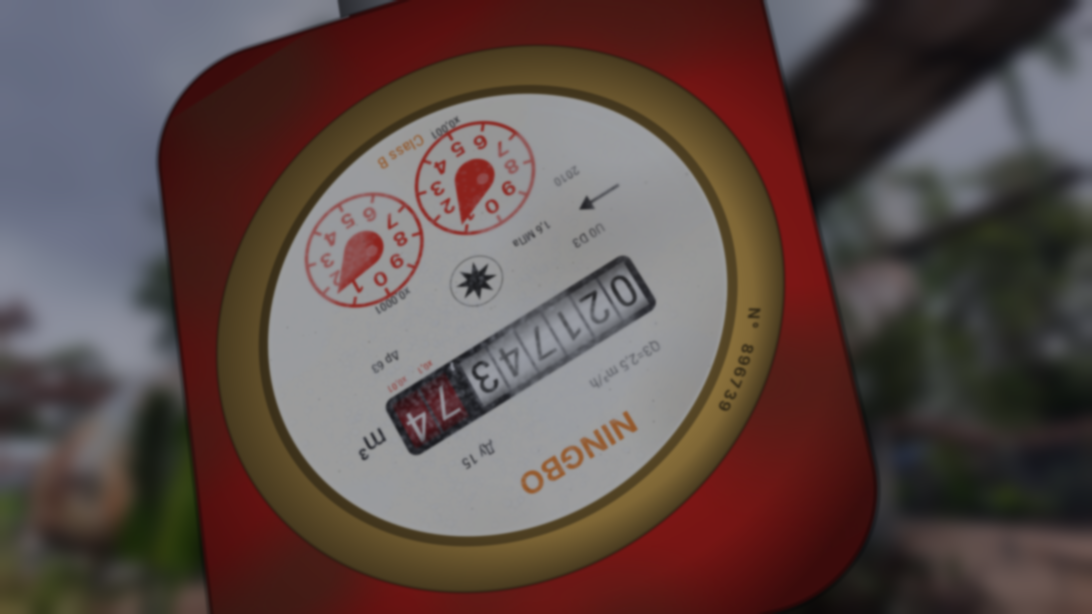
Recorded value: 21743.7411m³
